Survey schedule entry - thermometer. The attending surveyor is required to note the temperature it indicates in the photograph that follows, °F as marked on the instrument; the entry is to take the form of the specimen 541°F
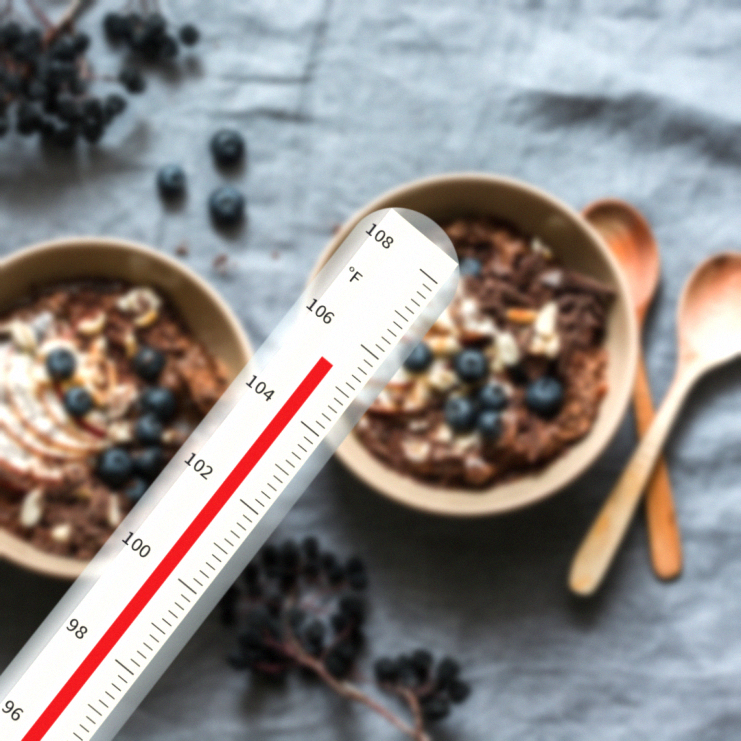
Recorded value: 105.3°F
